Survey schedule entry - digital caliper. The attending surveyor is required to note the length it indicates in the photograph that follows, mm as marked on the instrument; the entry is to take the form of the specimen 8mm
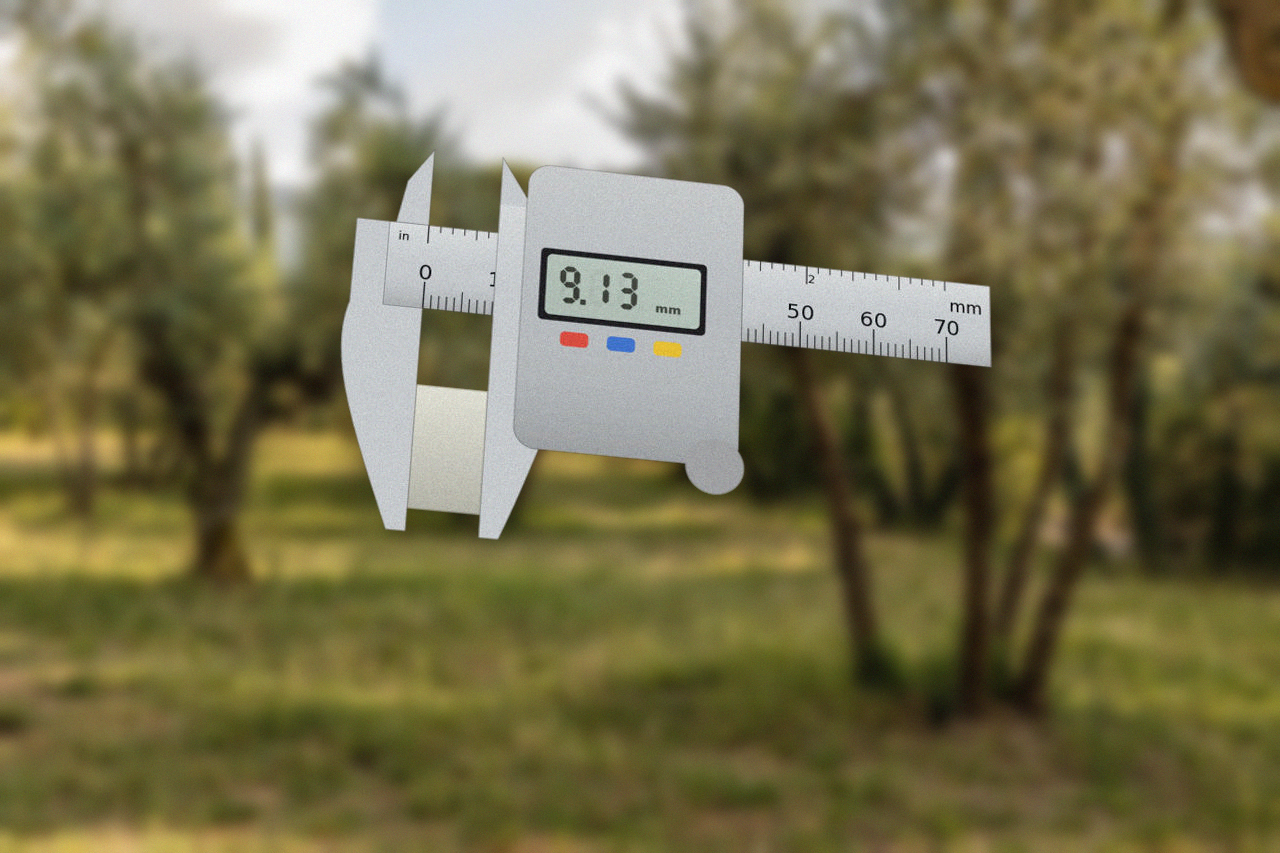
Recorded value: 9.13mm
